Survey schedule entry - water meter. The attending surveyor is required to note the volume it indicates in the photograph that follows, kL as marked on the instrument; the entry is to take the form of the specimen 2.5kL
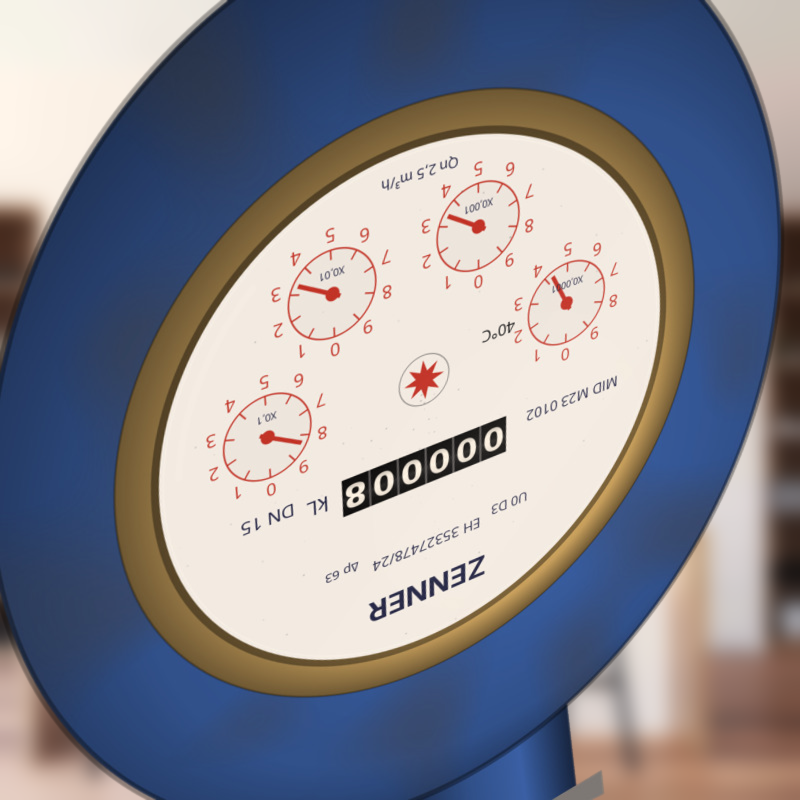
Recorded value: 8.8334kL
